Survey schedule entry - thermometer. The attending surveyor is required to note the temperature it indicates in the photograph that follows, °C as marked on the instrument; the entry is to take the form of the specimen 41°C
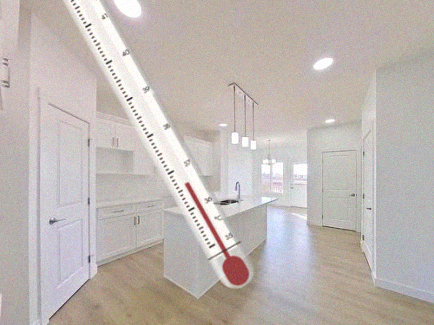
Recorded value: 36.6°C
